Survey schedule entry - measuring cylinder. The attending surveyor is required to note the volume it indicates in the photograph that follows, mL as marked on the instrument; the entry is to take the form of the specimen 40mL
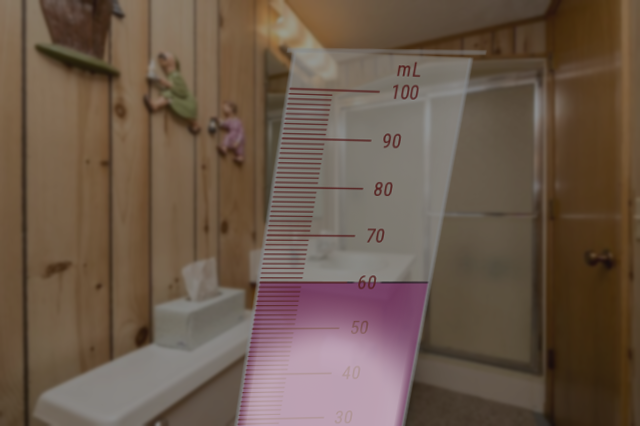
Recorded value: 60mL
